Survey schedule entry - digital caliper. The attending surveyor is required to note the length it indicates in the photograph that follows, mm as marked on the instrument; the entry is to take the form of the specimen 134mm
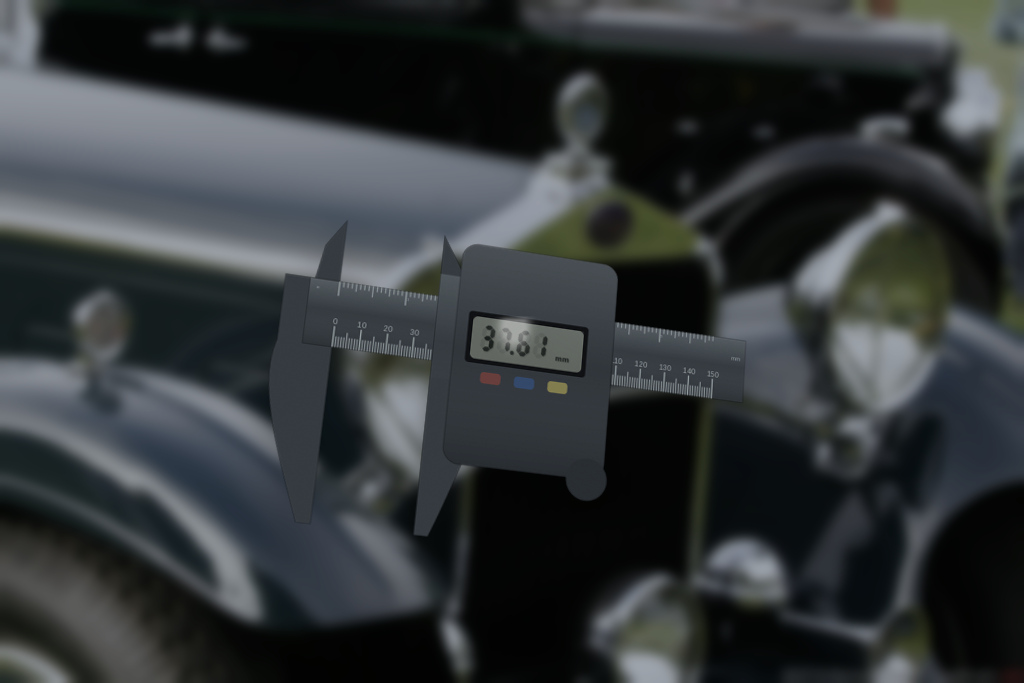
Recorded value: 37.61mm
